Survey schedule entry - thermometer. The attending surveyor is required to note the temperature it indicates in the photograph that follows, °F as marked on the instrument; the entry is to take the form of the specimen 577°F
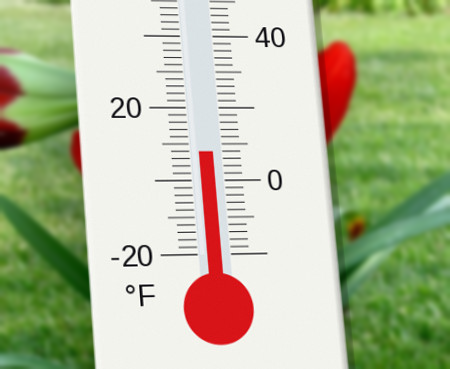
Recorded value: 8°F
